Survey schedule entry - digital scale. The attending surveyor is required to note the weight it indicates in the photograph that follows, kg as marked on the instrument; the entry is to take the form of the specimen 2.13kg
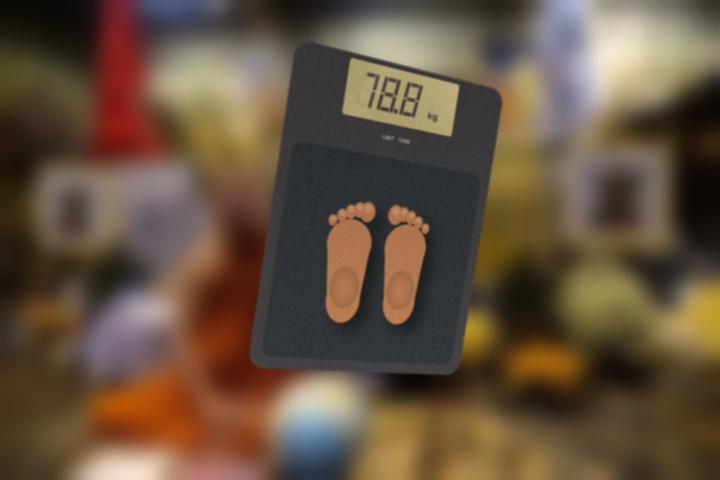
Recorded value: 78.8kg
